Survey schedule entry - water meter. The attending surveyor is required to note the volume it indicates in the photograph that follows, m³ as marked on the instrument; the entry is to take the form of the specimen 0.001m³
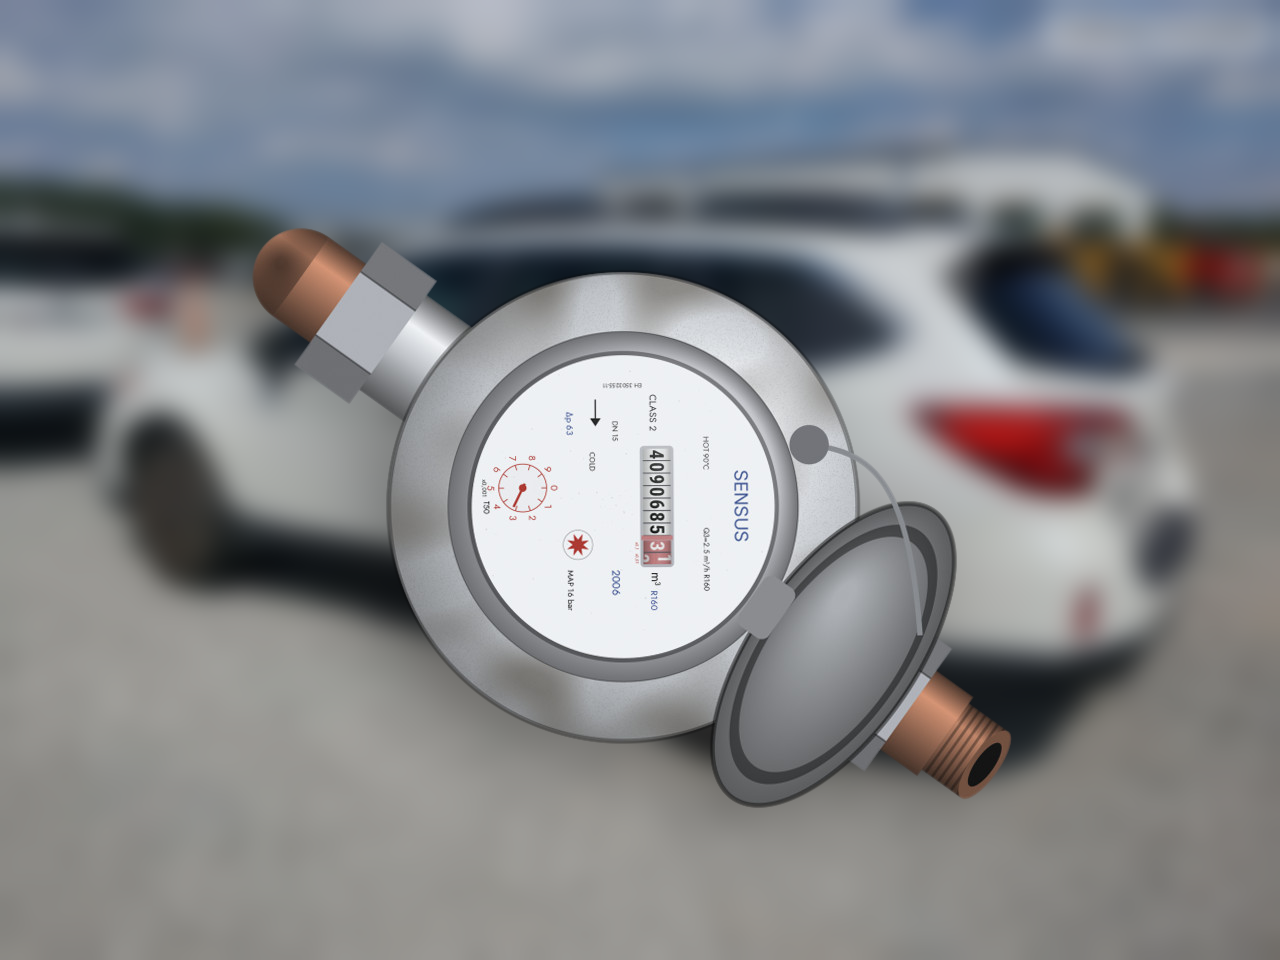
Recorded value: 4090685.313m³
